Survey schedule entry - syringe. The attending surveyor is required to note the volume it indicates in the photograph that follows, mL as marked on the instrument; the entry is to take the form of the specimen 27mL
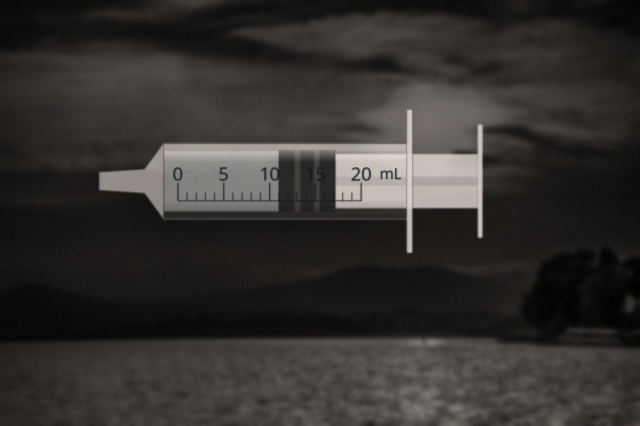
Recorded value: 11mL
